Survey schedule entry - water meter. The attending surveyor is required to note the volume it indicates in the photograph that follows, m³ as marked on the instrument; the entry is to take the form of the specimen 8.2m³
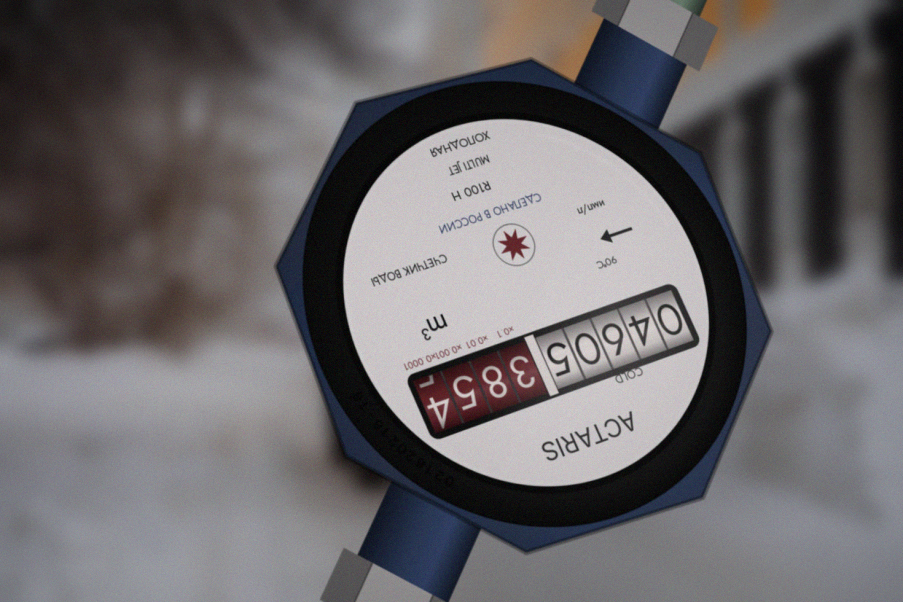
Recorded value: 4605.3854m³
